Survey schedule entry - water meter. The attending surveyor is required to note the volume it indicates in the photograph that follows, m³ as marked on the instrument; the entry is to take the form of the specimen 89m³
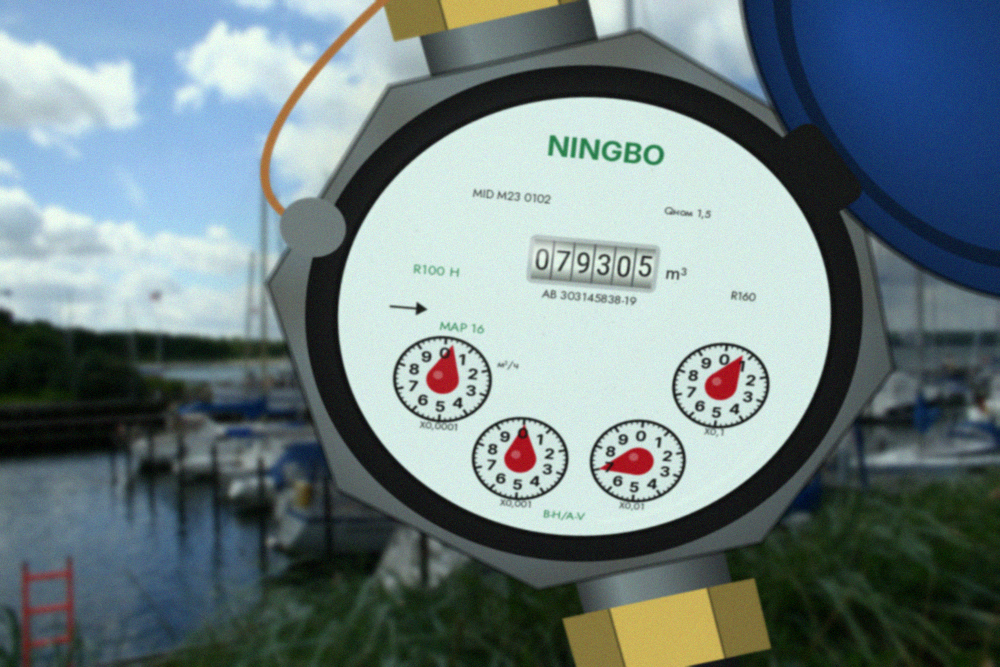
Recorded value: 79305.0700m³
